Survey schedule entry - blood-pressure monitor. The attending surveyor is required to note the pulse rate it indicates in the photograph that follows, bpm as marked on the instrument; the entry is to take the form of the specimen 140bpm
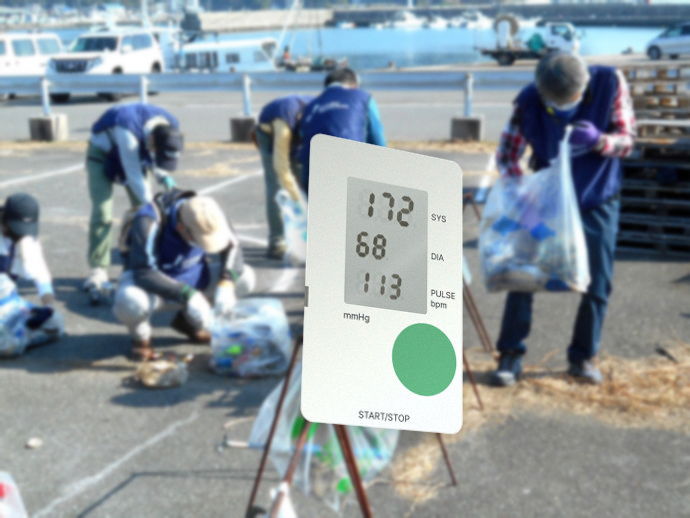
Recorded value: 113bpm
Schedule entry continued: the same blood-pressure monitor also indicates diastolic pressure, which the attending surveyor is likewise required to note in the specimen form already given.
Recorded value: 68mmHg
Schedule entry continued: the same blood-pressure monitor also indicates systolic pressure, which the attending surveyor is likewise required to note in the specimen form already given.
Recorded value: 172mmHg
